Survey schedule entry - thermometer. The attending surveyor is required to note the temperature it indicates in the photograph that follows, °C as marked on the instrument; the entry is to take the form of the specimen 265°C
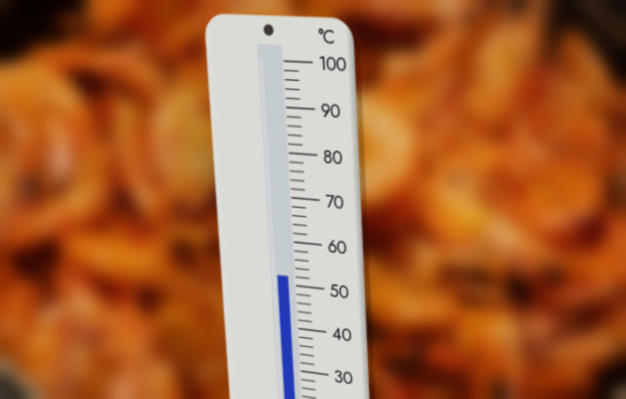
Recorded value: 52°C
